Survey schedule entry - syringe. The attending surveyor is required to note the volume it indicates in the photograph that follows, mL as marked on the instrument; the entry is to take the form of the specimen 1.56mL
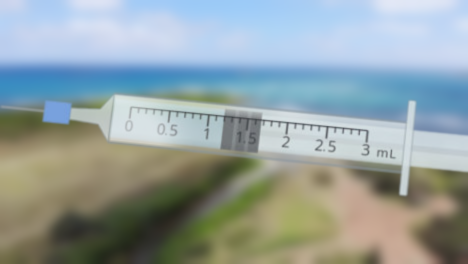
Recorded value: 1.2mL
